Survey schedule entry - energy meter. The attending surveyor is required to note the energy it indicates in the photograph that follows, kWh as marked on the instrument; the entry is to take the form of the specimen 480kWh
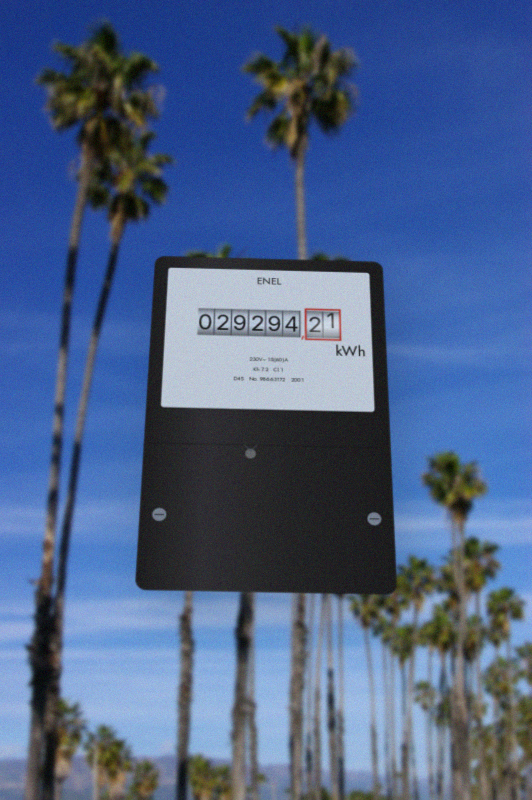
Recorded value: 29294.21kWh
